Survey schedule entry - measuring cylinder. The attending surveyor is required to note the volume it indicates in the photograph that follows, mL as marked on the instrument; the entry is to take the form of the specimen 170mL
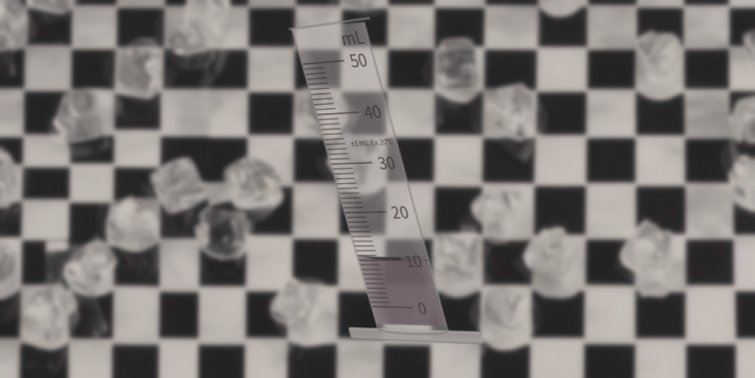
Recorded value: 10mL
